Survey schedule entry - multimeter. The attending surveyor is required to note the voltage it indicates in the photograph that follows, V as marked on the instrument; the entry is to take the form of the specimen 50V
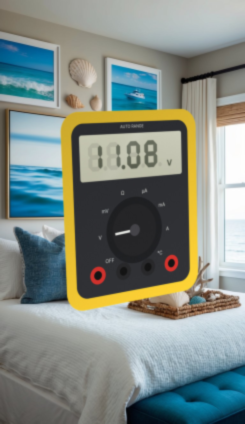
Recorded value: 11.08V
